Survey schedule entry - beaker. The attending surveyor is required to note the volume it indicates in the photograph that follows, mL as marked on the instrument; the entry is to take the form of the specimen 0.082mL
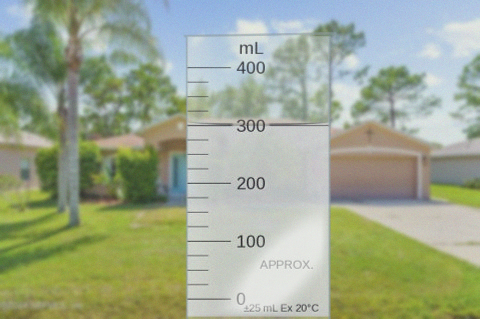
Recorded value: 300mL
